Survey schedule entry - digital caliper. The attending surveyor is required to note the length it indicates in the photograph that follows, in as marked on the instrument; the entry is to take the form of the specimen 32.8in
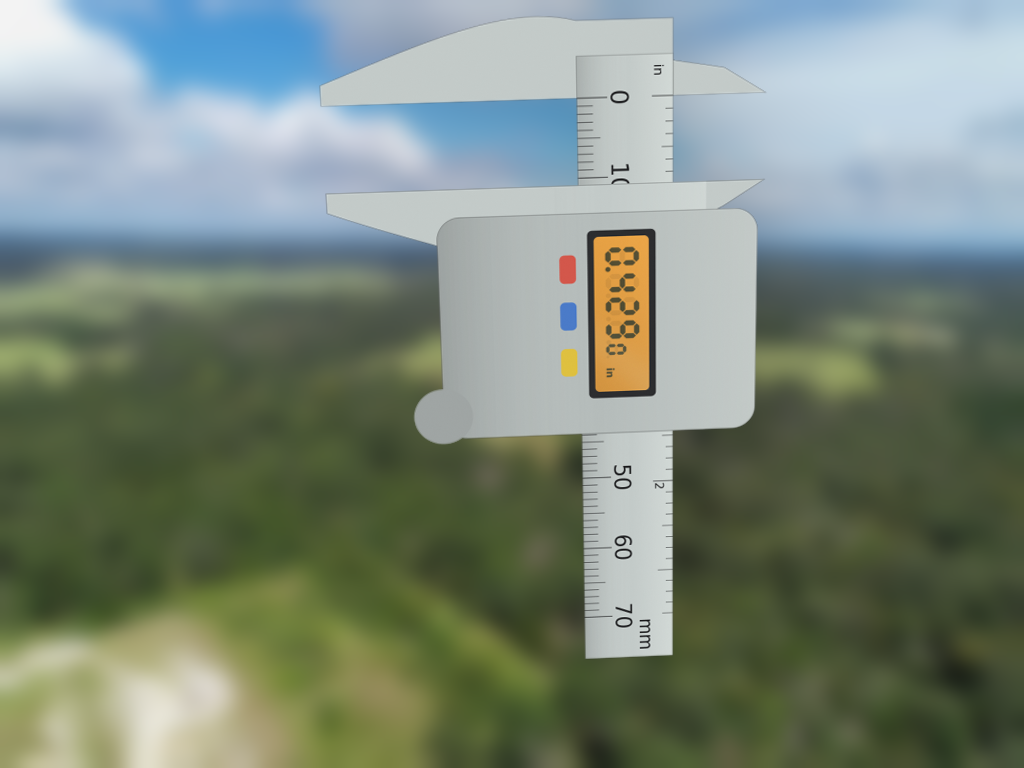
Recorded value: 0.4290in
